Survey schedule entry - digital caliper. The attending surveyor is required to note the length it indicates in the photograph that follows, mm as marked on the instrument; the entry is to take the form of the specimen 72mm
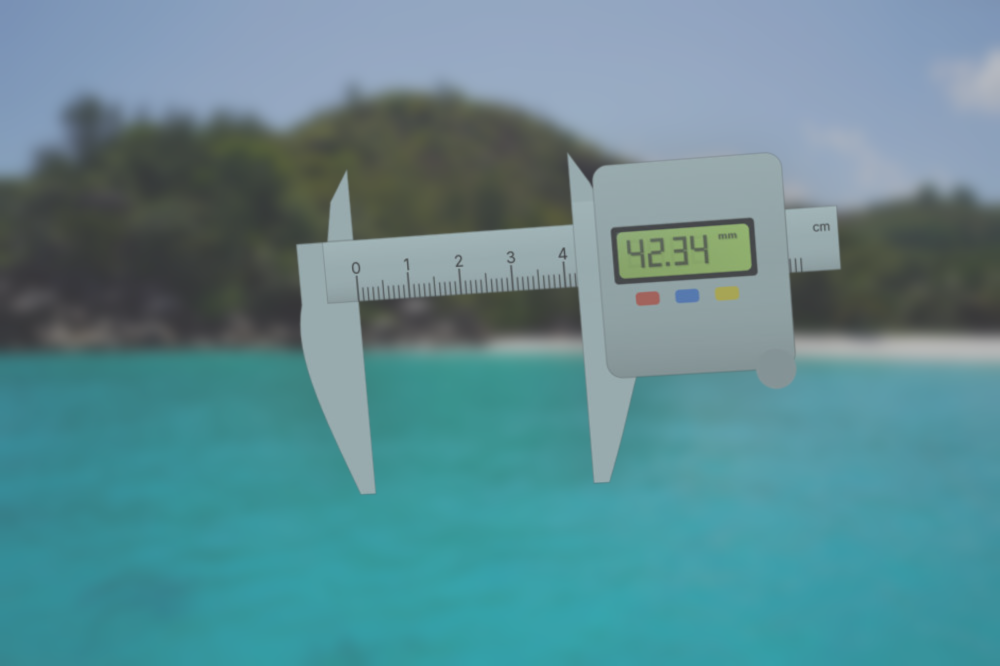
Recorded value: 42.34mm
